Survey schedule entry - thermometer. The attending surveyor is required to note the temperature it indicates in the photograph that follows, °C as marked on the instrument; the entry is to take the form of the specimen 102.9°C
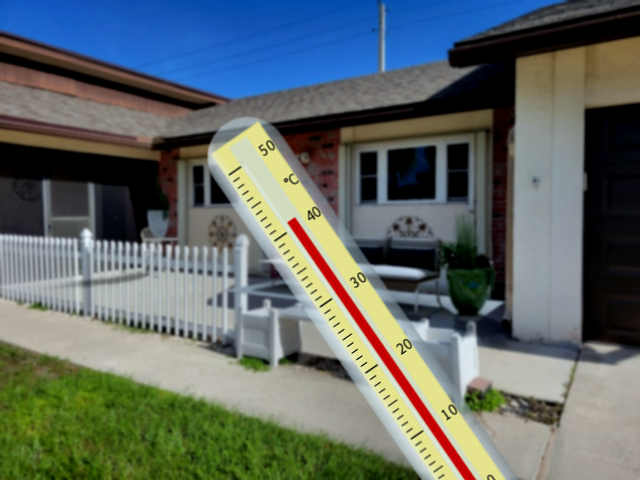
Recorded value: 41°C
